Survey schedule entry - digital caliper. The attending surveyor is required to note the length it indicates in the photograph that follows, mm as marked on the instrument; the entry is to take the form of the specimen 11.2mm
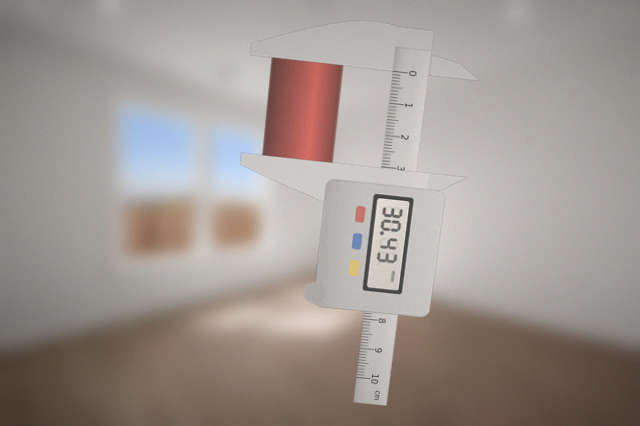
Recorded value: 30.43mm
